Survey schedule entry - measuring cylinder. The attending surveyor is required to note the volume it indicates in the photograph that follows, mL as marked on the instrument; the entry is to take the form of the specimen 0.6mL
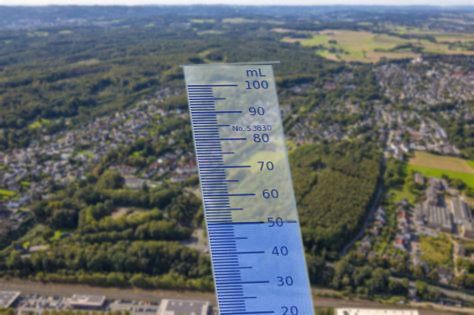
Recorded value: 50mL
